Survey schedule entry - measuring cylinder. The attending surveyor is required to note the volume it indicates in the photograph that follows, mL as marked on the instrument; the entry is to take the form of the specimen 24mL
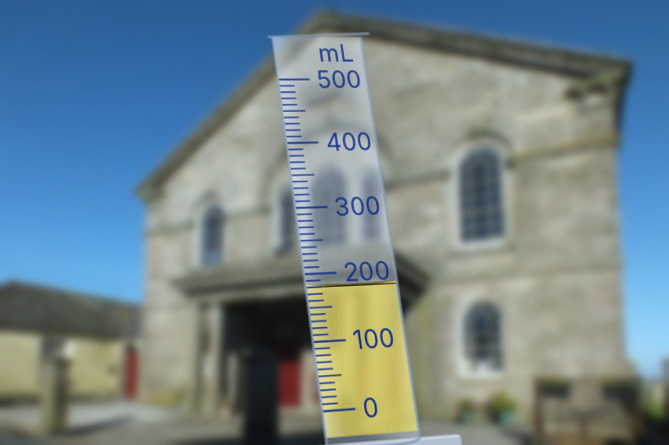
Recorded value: 180mL
